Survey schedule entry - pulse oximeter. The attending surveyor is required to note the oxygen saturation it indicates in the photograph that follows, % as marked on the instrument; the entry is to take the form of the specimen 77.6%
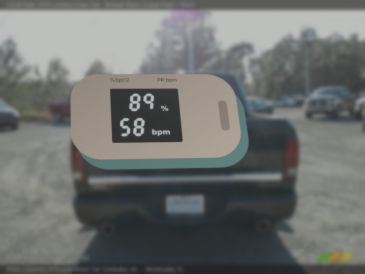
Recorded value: 89%
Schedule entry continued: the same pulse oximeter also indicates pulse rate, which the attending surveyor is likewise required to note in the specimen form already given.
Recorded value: 58bpm
